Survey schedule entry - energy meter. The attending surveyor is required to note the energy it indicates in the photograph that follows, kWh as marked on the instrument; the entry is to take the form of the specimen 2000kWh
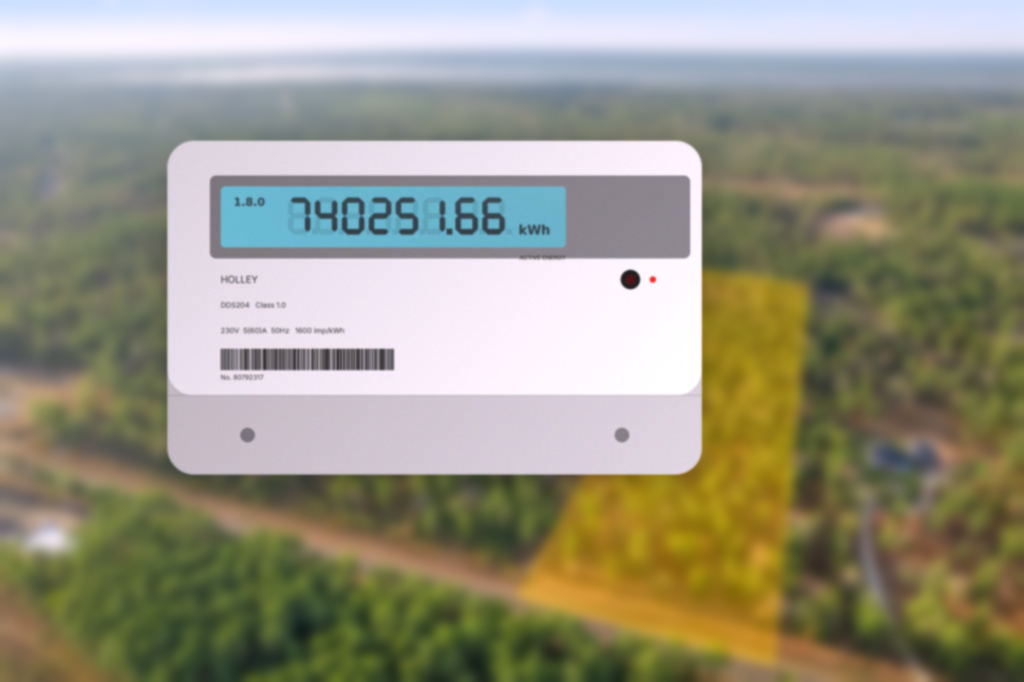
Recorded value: 740251.66kWh
